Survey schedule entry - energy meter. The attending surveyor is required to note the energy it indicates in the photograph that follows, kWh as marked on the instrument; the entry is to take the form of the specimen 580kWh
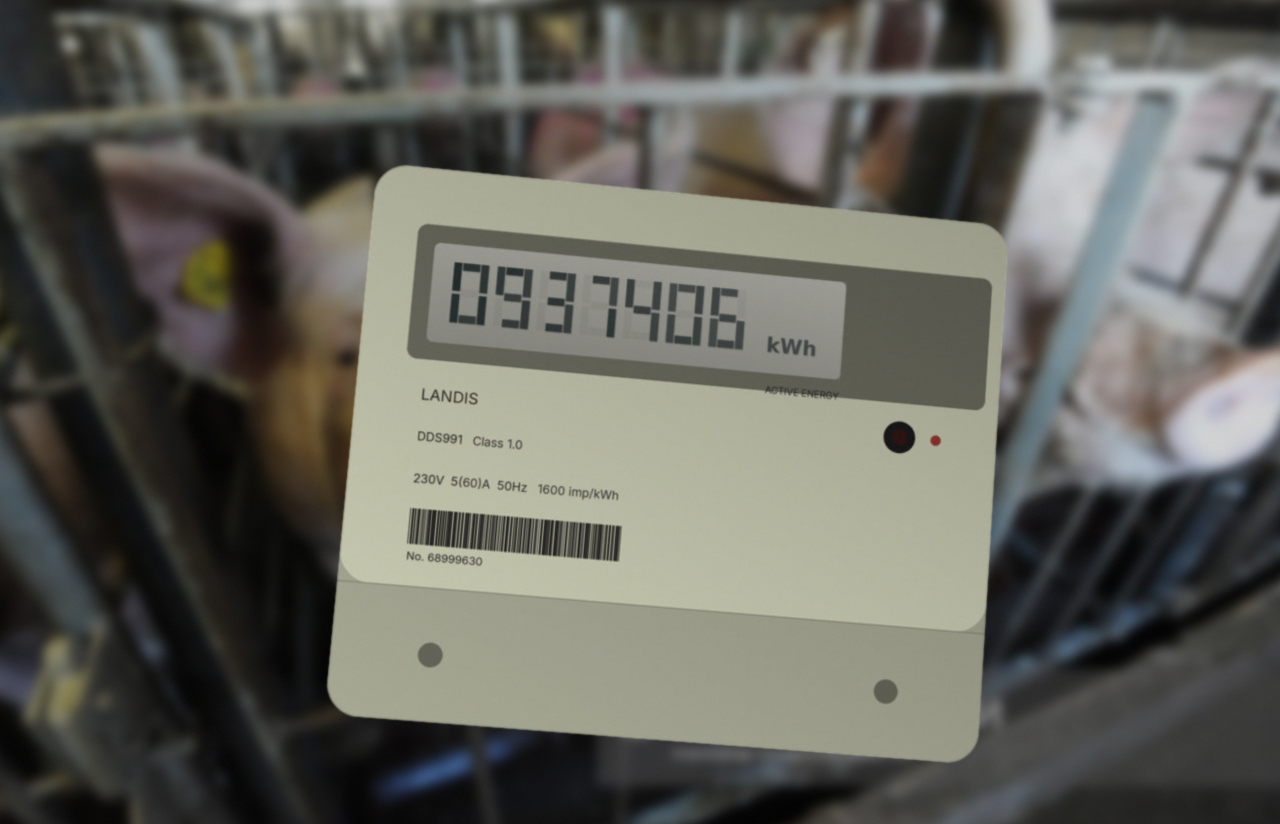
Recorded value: 937406kWh
